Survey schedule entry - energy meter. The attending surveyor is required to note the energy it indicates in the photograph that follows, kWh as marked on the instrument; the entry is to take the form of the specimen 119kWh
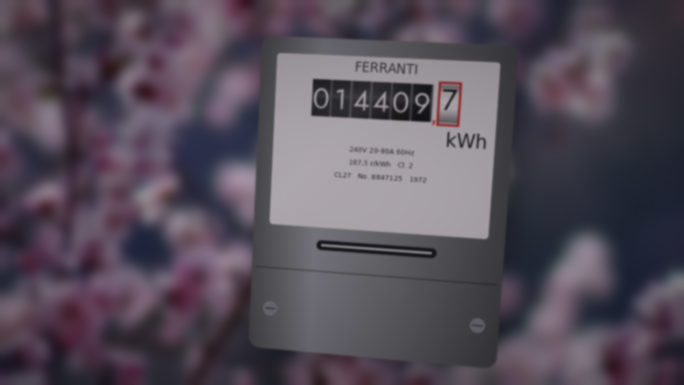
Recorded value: 14409.7kWh
